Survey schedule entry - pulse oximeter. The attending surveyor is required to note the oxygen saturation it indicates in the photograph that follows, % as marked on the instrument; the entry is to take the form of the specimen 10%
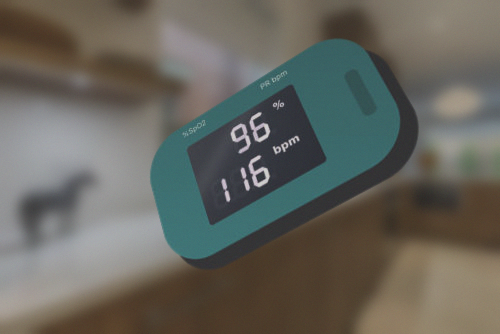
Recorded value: 96%
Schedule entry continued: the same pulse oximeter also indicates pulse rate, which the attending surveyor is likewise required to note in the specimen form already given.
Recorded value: 116bpm
